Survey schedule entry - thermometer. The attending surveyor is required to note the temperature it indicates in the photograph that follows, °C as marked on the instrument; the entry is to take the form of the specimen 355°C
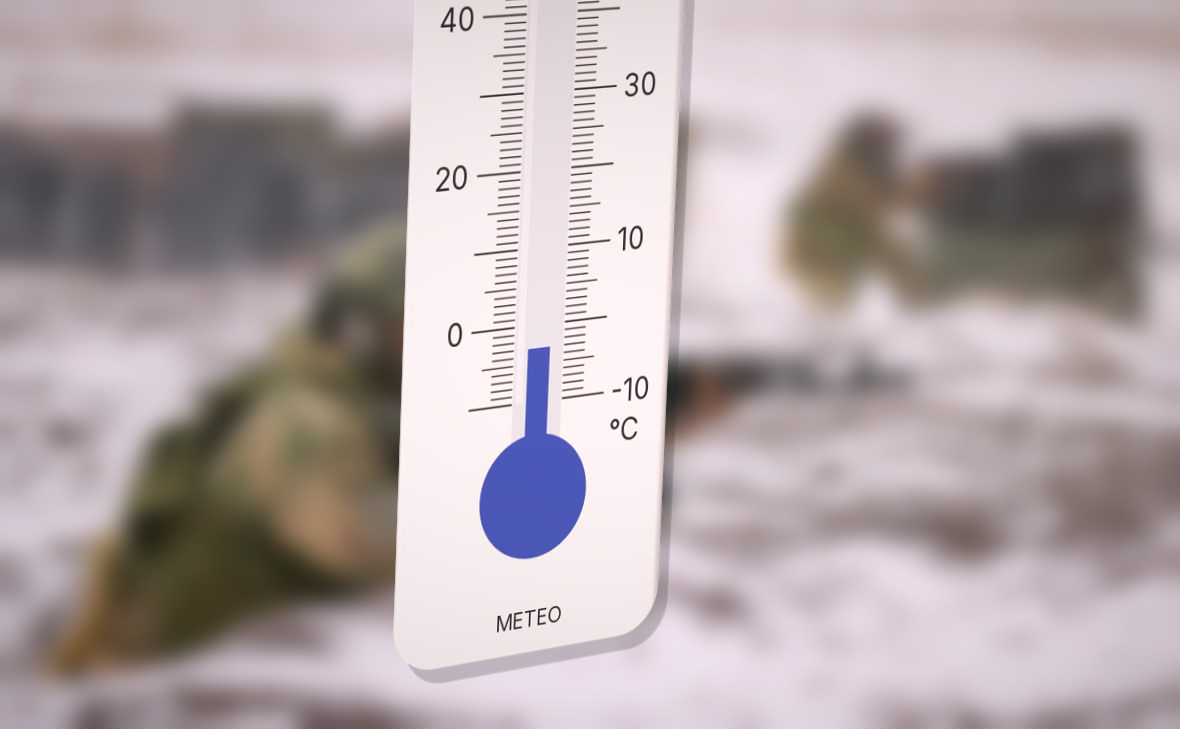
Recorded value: -3°C
